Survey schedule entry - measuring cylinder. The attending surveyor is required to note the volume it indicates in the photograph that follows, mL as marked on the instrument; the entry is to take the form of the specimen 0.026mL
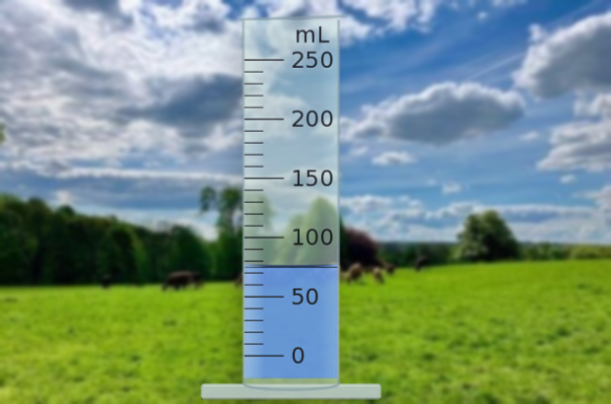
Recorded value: 75mL
